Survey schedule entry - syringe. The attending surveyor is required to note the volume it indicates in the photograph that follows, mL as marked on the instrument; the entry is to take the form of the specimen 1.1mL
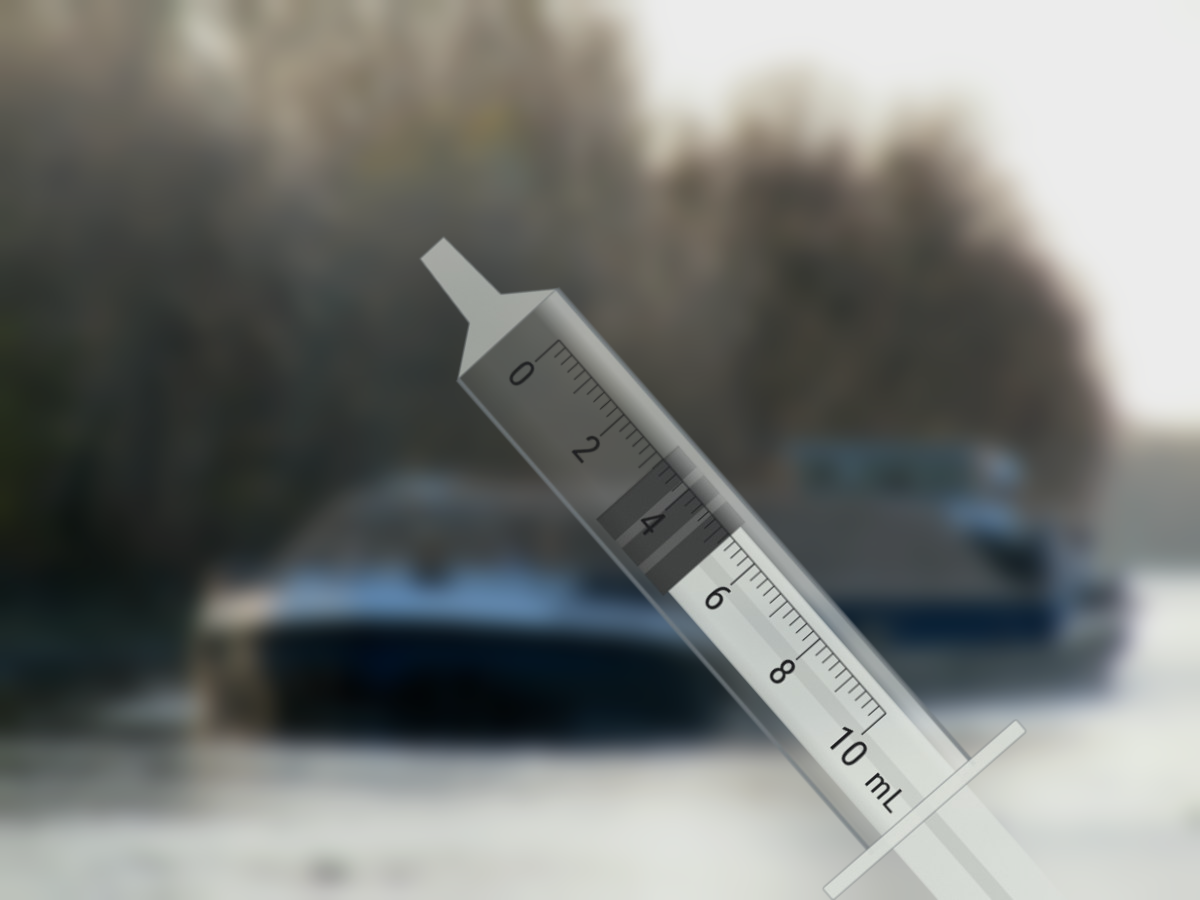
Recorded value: 3.2mL
